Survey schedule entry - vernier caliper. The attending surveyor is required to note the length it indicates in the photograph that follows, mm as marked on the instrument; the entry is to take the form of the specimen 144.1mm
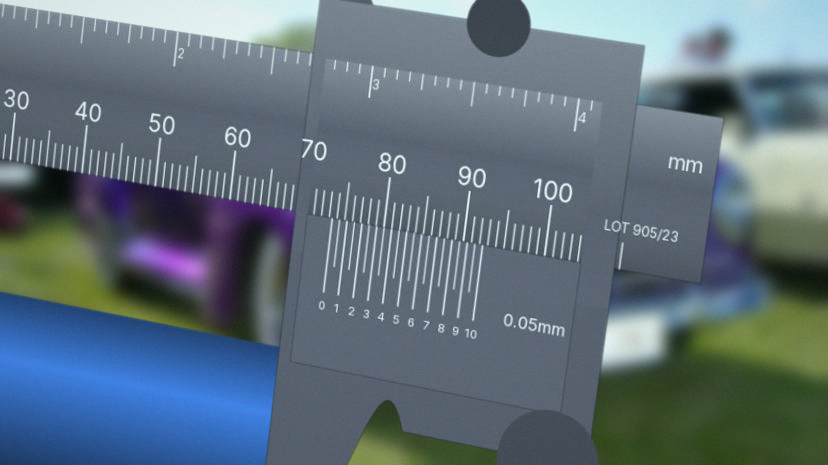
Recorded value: 73.4mm
